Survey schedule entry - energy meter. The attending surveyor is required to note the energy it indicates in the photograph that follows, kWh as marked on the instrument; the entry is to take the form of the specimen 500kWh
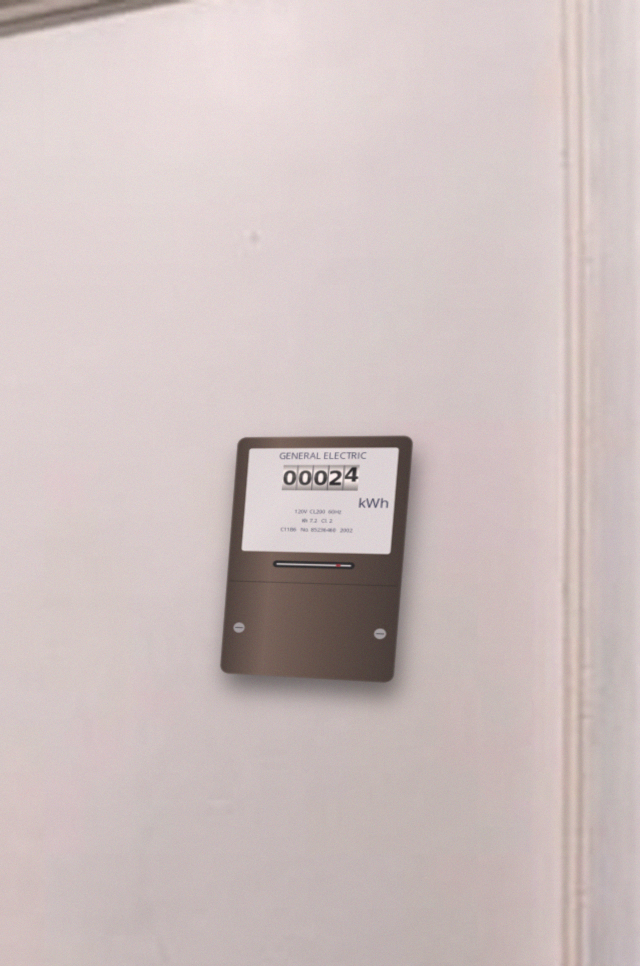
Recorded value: 24kWh
